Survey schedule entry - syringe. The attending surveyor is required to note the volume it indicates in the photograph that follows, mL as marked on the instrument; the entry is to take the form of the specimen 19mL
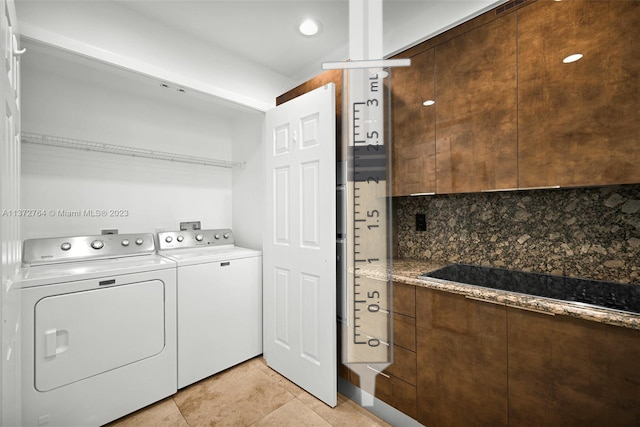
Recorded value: 2mL
